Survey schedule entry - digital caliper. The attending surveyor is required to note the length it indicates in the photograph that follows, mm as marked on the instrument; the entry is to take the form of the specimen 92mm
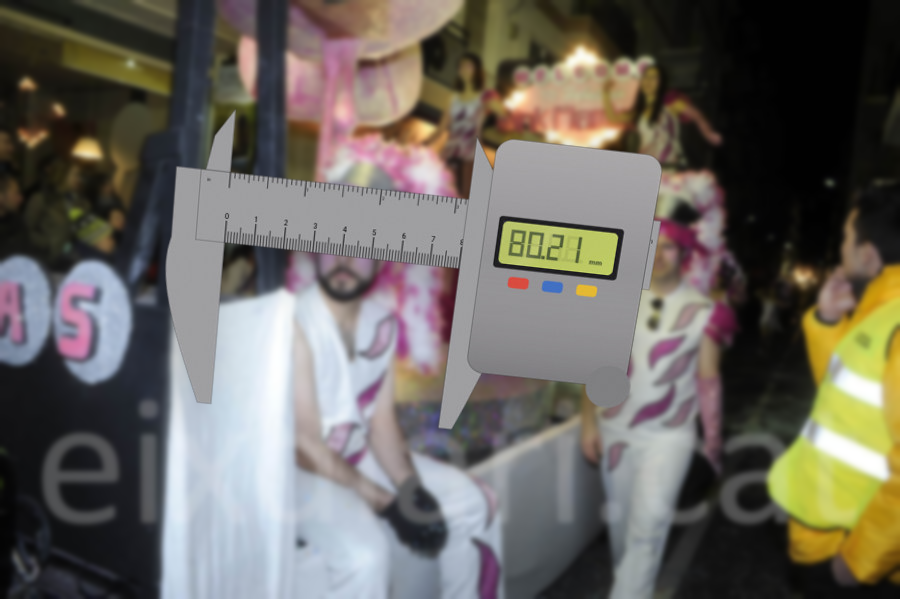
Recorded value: 80.21mm
